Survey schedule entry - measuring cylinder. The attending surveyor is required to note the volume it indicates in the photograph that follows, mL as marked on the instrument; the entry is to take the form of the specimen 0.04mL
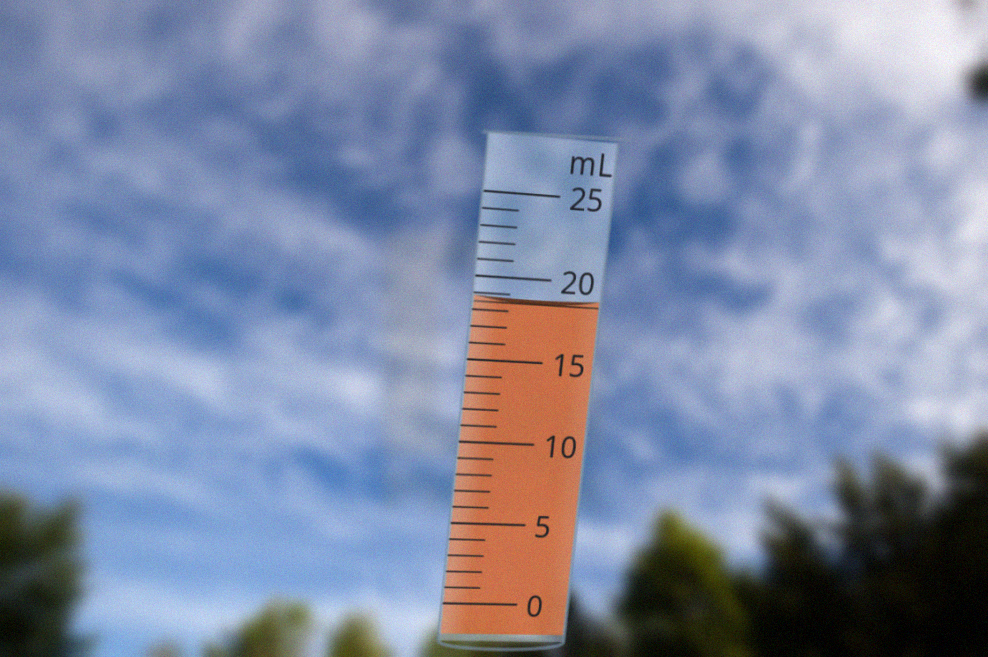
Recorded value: 18.5mL
